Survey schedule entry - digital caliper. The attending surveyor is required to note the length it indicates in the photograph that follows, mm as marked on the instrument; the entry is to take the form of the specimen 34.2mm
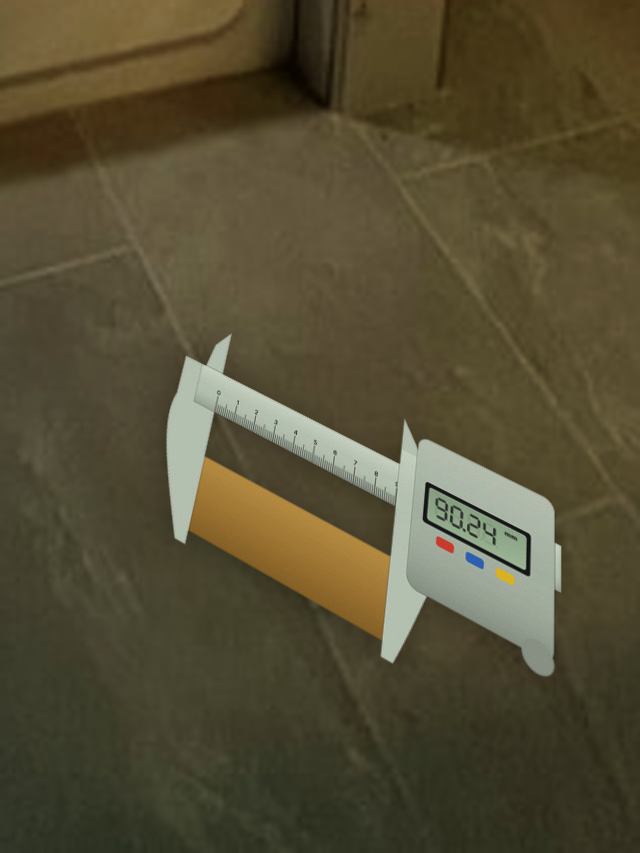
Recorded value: 90.24mm
